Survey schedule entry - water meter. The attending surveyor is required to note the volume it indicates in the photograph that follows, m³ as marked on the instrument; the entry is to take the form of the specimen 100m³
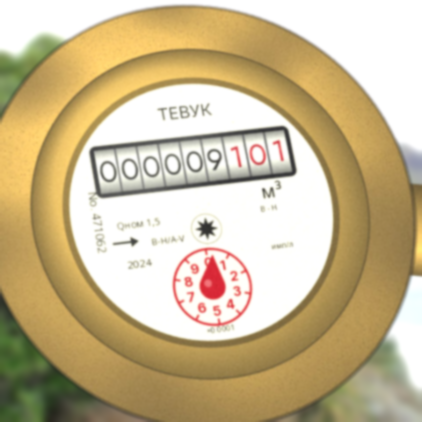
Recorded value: 9.1010m³
